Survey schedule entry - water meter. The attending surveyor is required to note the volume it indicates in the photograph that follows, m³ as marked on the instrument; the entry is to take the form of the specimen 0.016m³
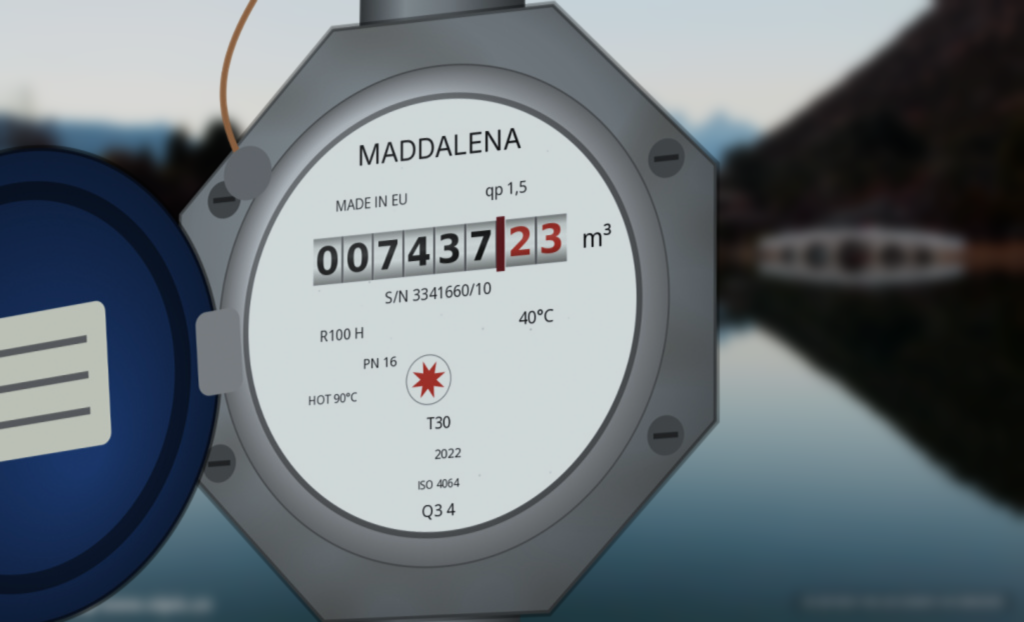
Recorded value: 7437.23m³
